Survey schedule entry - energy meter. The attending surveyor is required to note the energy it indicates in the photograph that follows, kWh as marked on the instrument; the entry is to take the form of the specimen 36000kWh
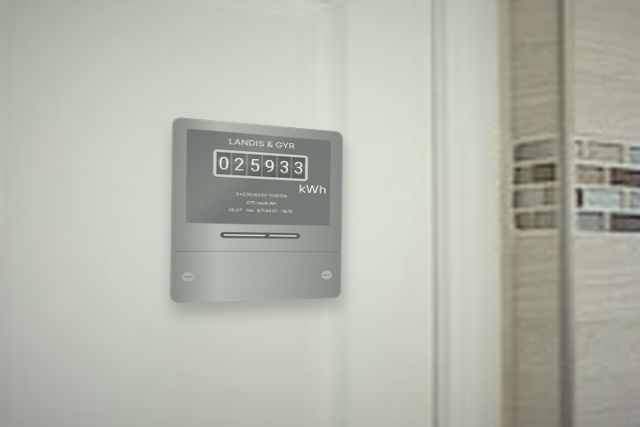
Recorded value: 25933kWh
